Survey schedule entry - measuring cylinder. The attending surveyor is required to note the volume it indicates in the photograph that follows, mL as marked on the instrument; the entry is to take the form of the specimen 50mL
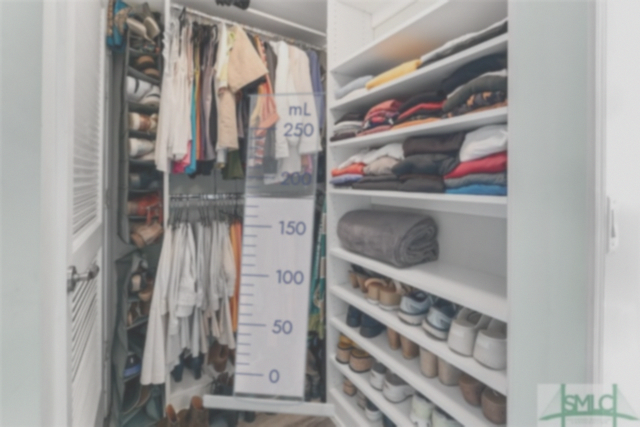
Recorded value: 180mL
